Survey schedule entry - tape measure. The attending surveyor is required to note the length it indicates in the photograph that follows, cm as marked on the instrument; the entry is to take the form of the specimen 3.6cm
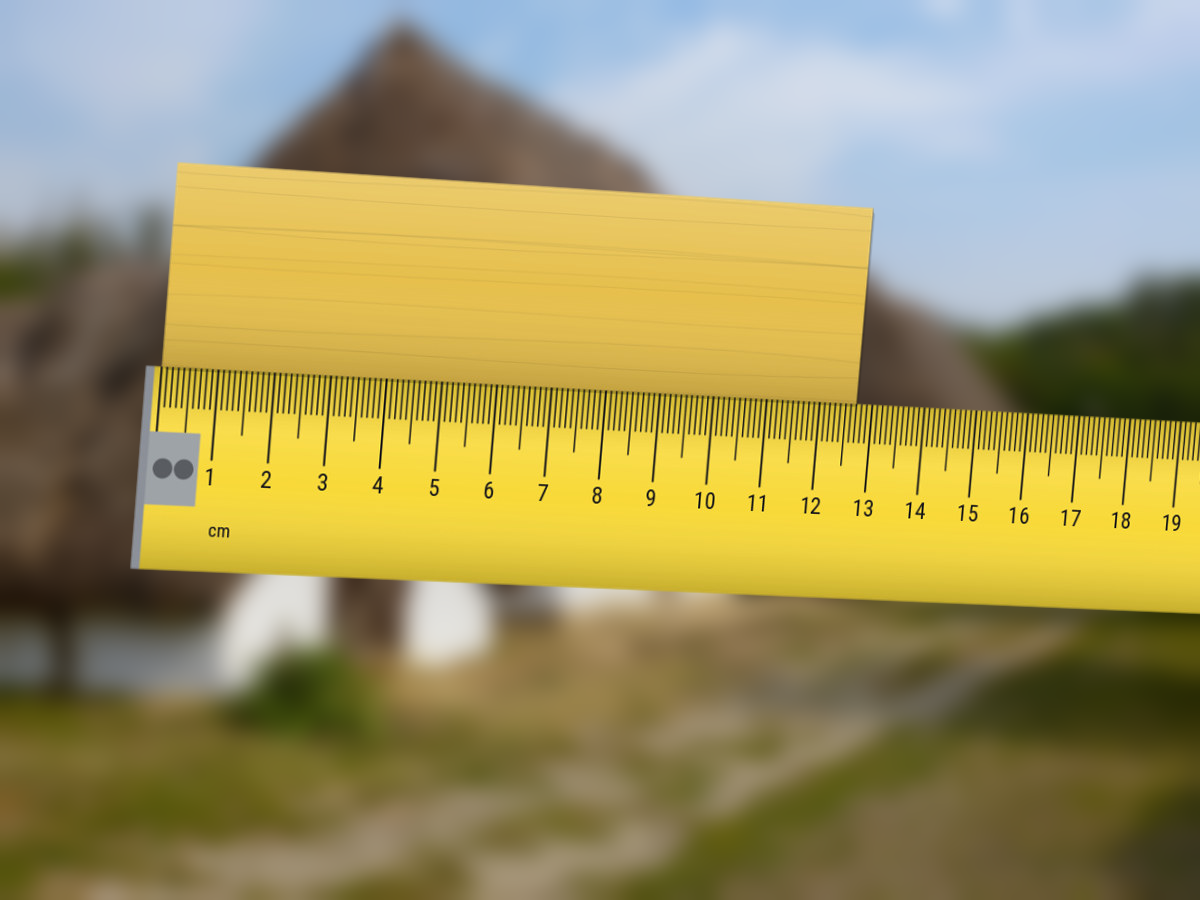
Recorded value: 12.7cm
